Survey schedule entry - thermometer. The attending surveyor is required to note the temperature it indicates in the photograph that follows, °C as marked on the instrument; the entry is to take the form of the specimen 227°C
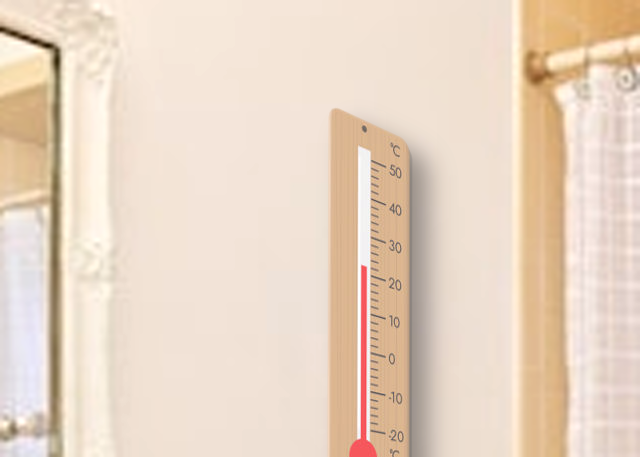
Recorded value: 22°C
